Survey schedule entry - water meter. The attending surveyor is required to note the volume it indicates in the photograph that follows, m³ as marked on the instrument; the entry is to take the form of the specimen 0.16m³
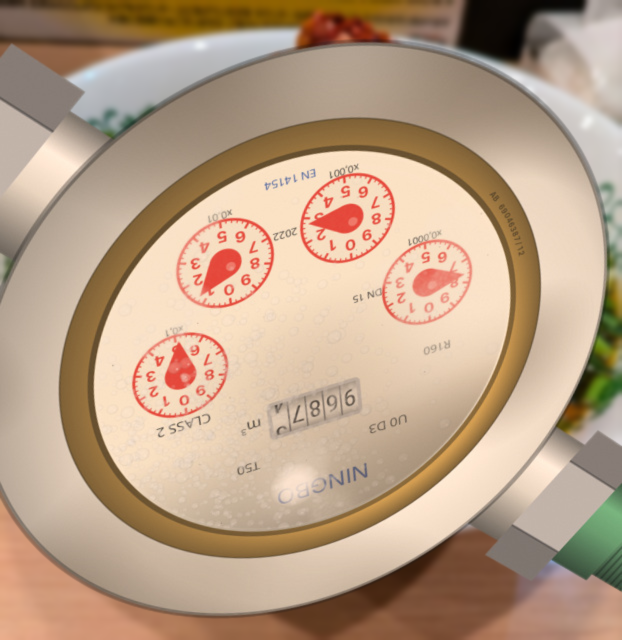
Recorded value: 96873.5127m³
